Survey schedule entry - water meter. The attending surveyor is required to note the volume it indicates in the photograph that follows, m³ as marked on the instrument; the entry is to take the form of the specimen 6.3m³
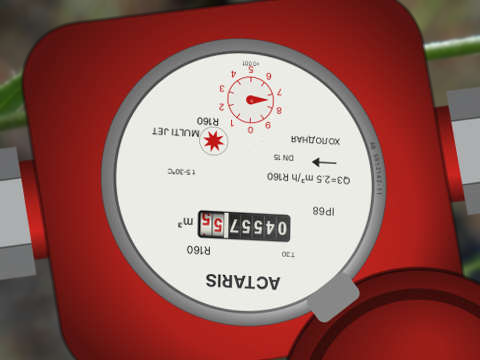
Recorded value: 4557.547m³
